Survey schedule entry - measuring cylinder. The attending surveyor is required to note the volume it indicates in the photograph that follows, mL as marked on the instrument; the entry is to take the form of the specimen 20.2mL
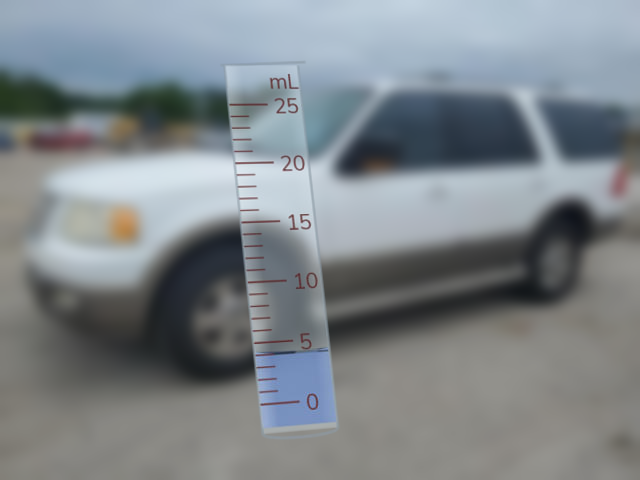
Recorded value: 4mL
